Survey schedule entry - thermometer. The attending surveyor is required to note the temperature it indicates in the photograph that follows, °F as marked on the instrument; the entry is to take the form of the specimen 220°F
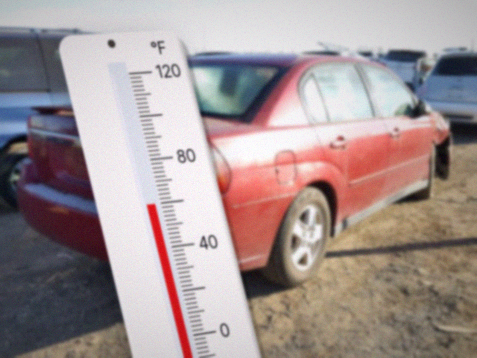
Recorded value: 60°F
